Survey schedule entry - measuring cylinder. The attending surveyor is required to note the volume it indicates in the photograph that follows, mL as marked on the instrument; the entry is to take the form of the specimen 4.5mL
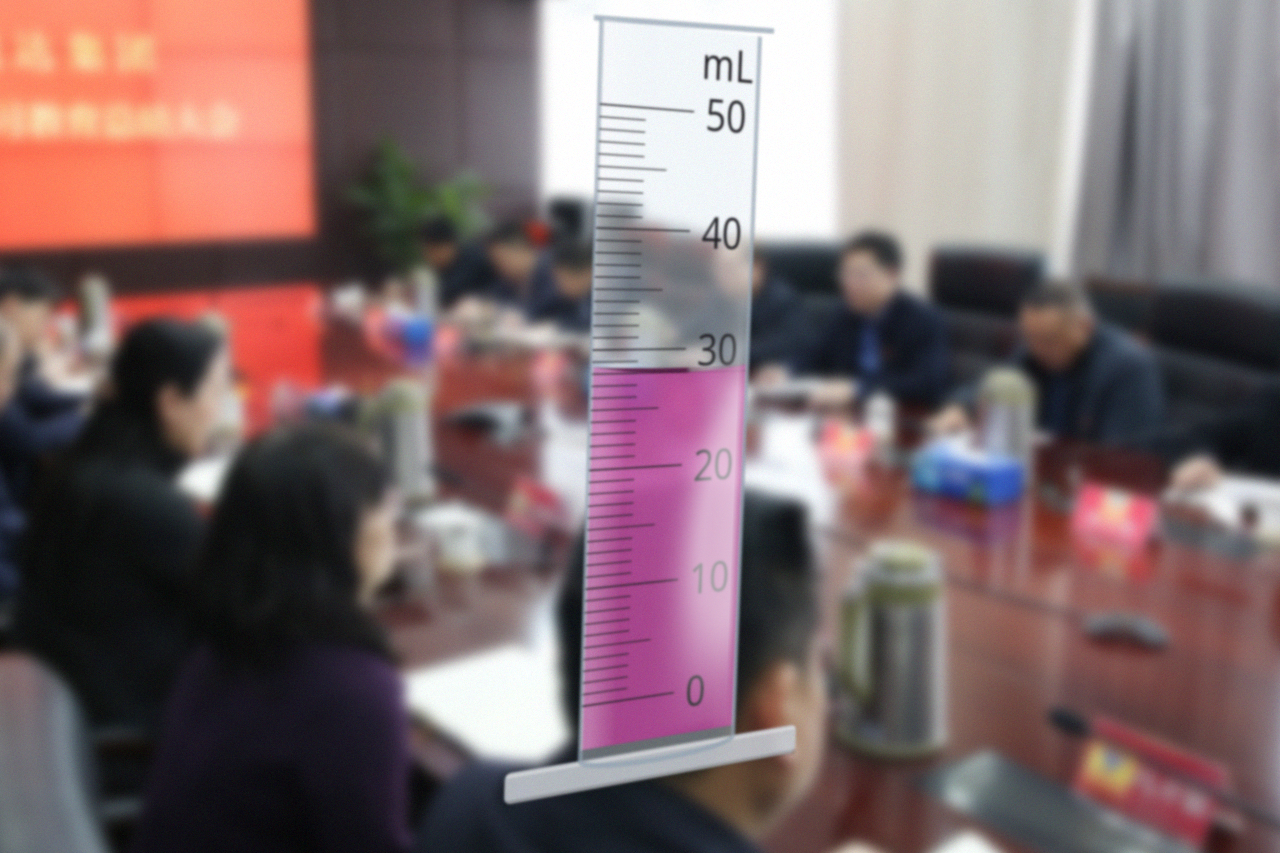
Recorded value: 28mL
